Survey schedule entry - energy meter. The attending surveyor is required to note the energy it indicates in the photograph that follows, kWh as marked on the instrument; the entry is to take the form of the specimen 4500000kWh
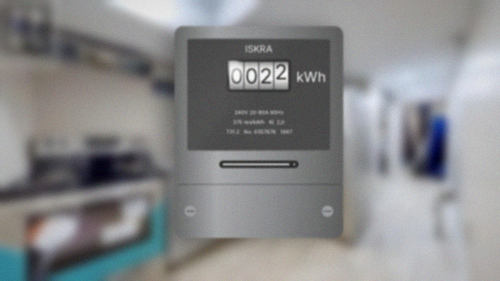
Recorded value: 22kWh
